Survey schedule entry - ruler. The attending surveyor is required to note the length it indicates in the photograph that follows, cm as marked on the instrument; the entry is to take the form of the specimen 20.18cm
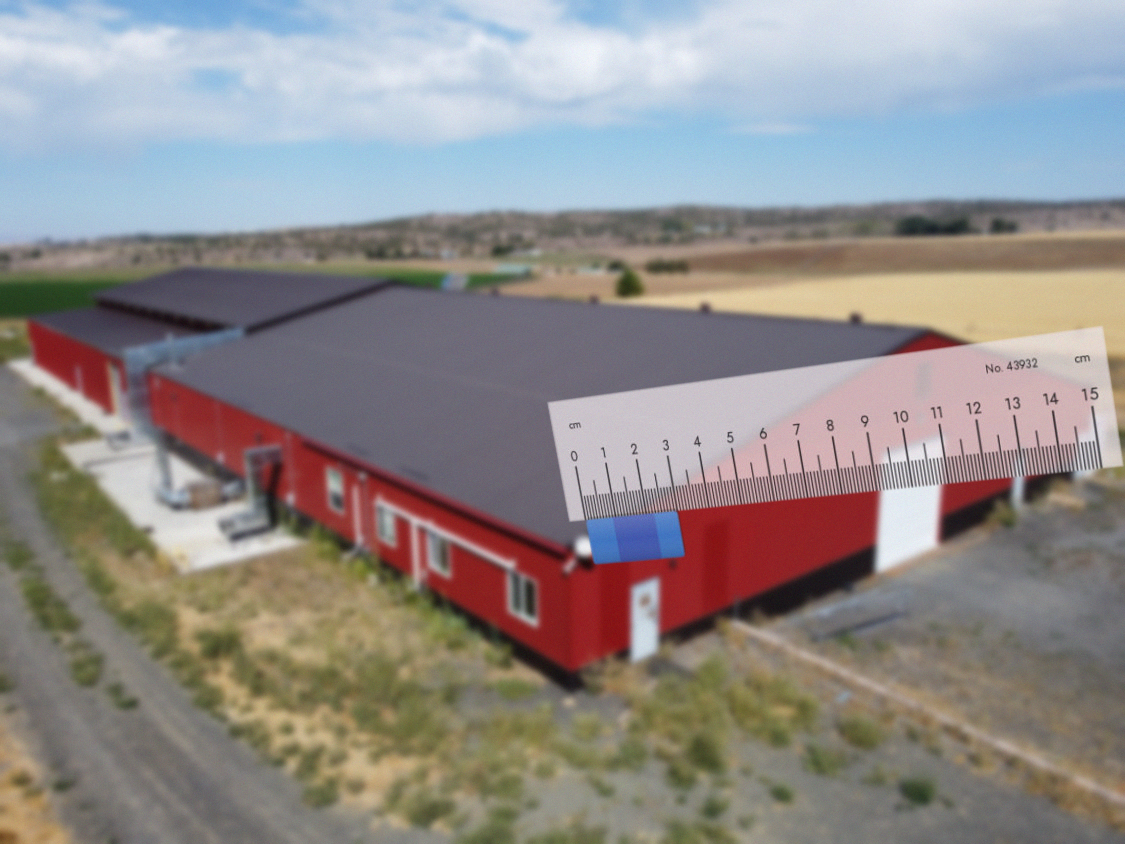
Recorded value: 3cm
